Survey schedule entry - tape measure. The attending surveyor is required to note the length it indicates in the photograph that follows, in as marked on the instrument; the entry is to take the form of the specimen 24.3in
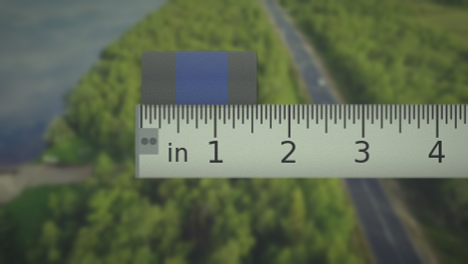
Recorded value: 1.5625in
